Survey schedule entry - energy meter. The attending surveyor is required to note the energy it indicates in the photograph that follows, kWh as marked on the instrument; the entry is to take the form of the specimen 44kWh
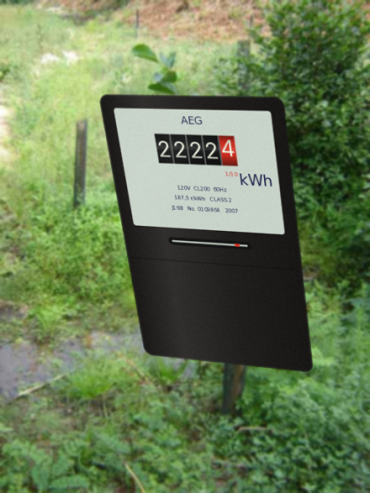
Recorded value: 2222.4kWh
